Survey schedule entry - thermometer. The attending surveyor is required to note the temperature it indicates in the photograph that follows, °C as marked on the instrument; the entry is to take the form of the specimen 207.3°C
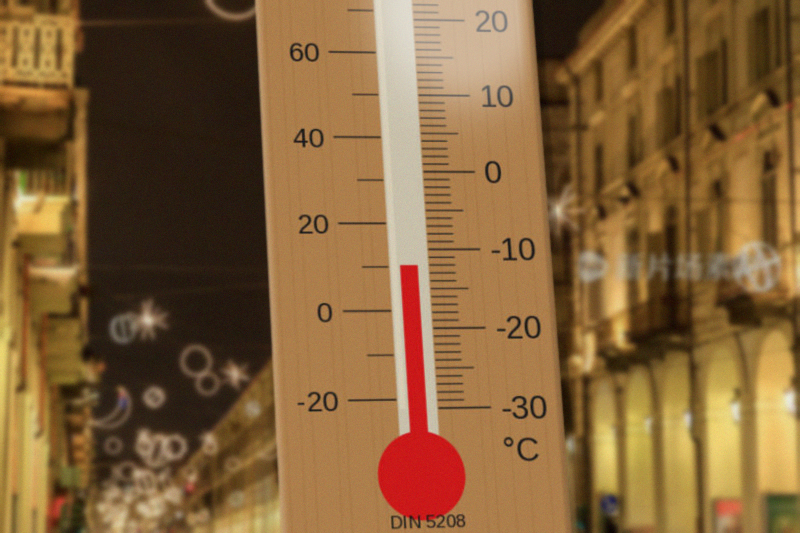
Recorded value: -12°C
